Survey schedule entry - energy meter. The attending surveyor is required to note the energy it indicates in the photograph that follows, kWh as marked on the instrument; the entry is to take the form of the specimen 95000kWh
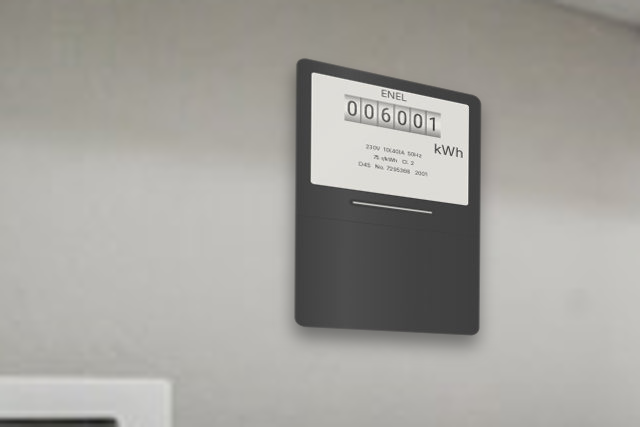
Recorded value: 6001kWh
